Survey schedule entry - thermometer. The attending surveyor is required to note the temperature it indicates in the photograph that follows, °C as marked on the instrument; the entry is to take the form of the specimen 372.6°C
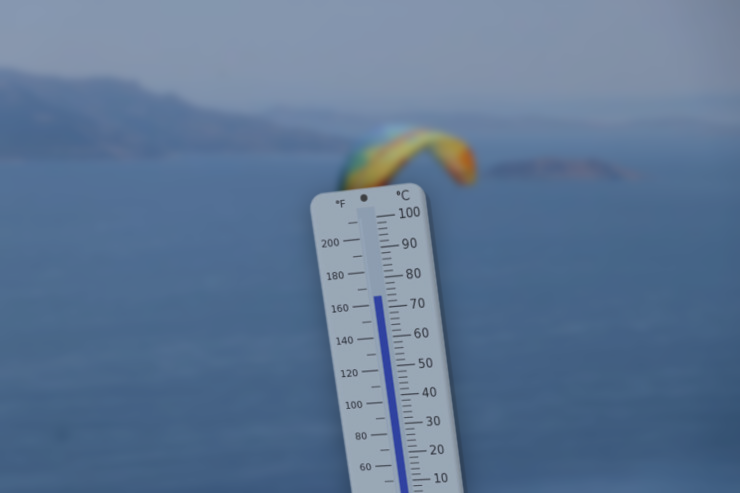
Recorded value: 74°C
